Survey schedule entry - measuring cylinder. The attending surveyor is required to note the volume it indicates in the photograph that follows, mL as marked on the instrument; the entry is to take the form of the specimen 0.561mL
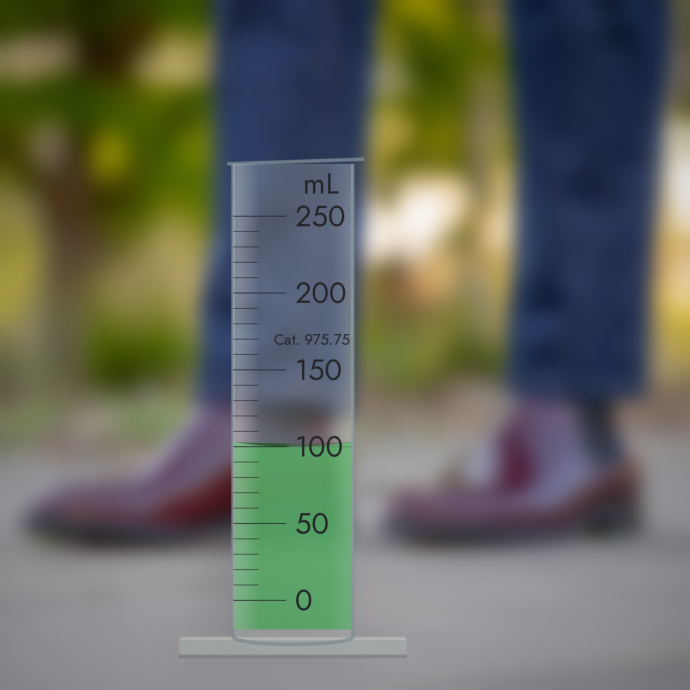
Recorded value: 100mL
